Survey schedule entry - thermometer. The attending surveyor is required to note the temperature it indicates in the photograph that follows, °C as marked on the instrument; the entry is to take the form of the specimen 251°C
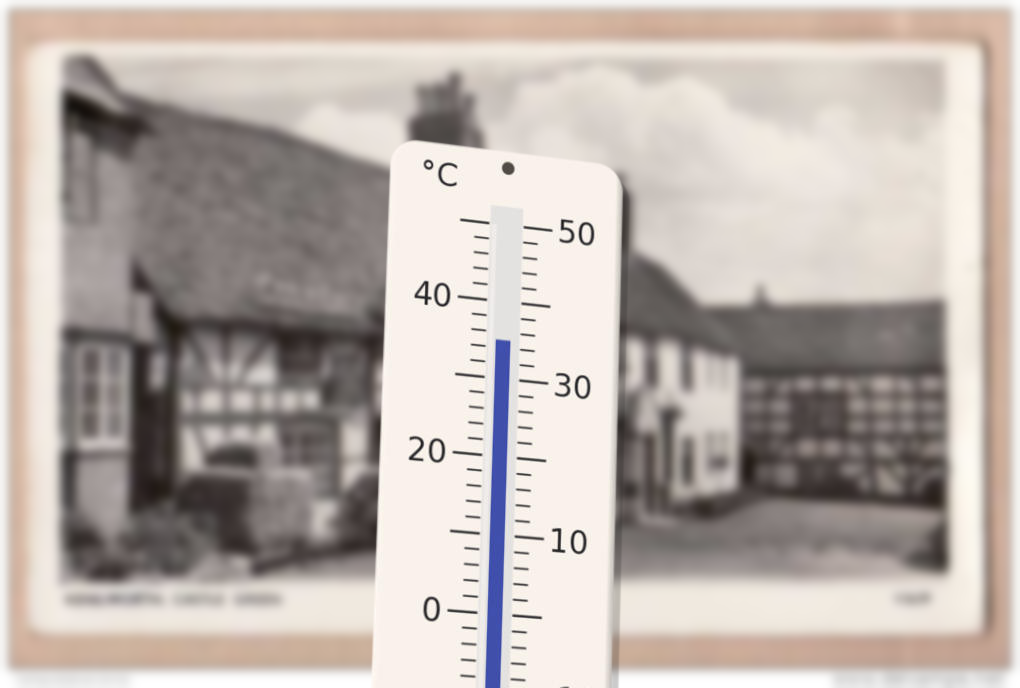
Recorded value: 35°C
